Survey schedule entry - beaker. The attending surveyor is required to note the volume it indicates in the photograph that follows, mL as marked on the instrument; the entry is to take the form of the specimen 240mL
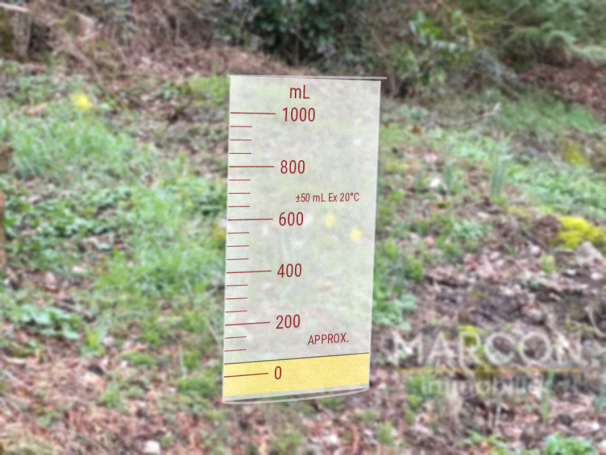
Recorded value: 50mL
